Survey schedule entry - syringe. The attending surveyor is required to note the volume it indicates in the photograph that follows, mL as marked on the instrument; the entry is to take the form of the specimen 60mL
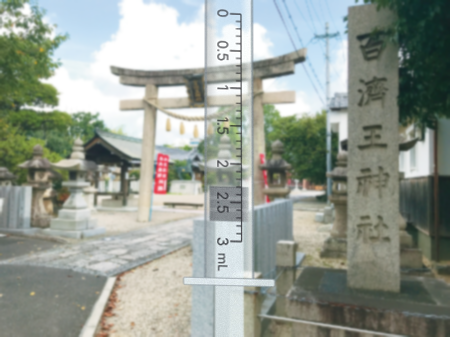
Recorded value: 2.3mL
